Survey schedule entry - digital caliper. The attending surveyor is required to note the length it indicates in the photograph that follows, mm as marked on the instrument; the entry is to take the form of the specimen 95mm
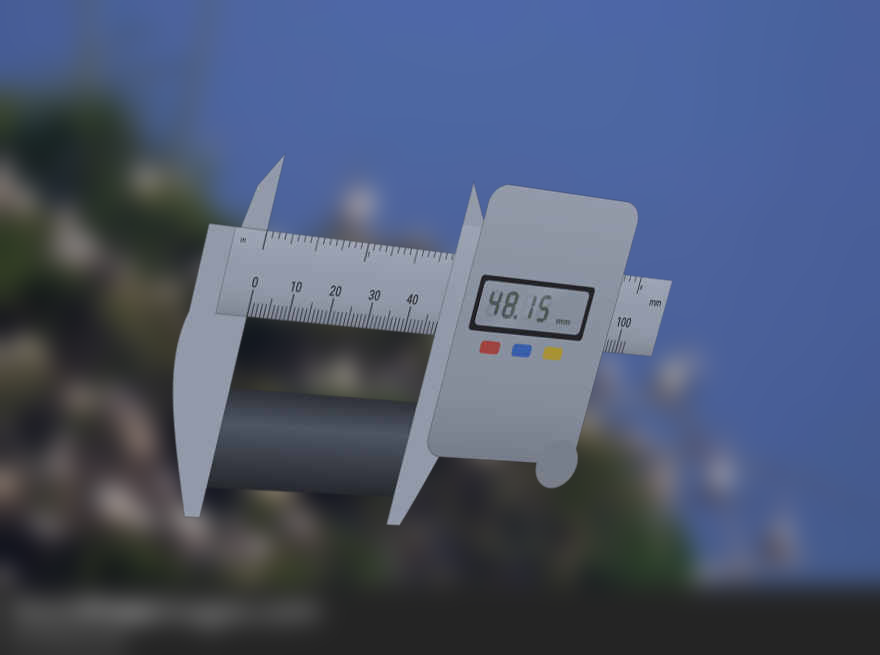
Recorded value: 48.15mm
